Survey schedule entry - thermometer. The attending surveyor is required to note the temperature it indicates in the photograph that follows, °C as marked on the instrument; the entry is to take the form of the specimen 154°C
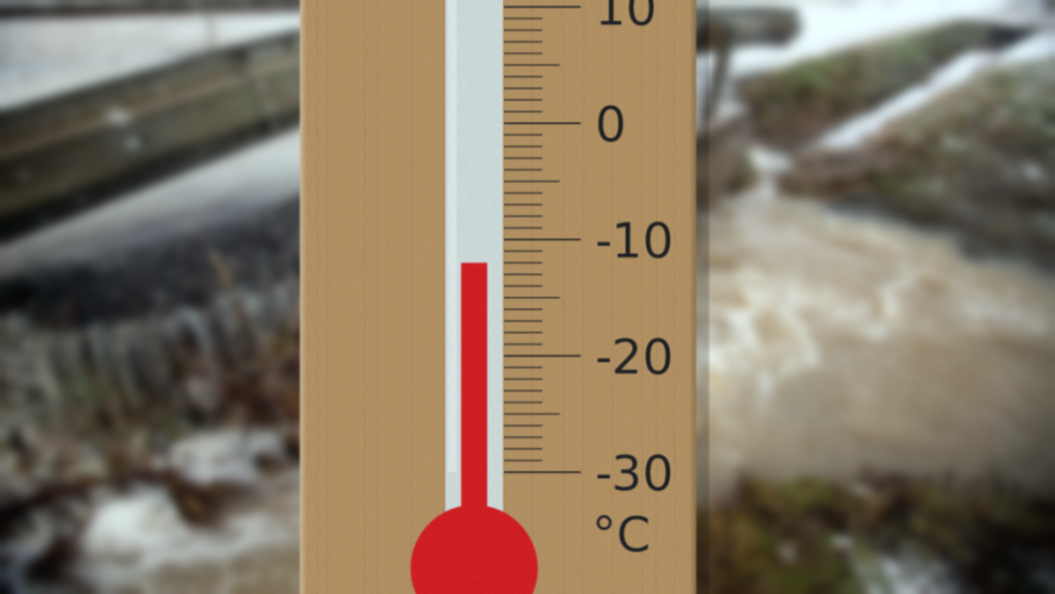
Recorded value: -12°C
